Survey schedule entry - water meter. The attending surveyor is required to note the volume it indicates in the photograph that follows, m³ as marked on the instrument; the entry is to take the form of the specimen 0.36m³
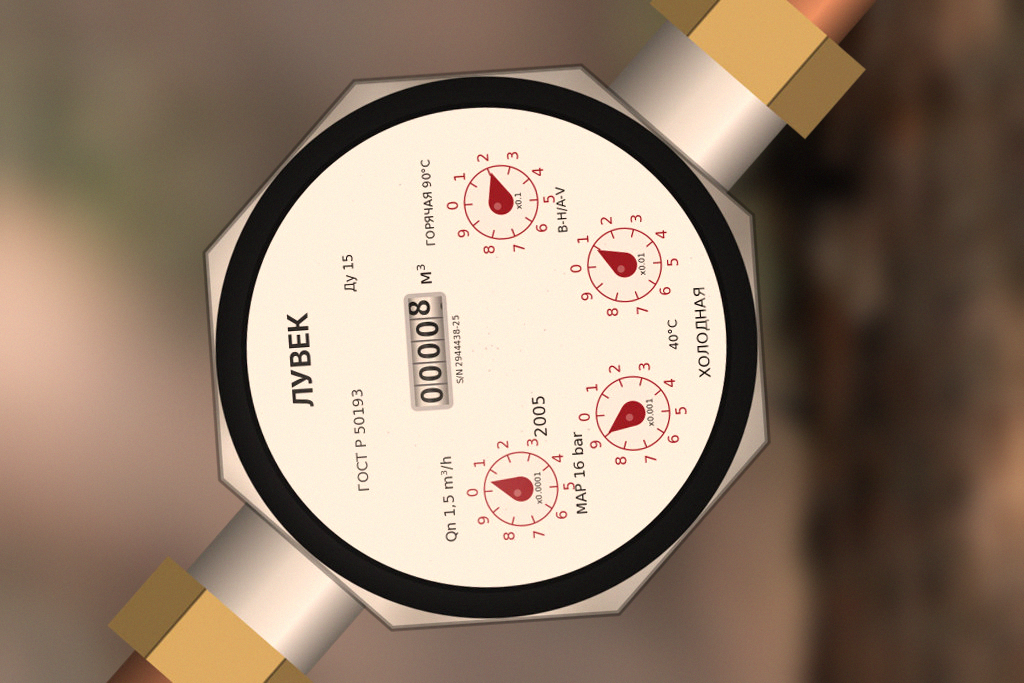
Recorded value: 8.2090m³
